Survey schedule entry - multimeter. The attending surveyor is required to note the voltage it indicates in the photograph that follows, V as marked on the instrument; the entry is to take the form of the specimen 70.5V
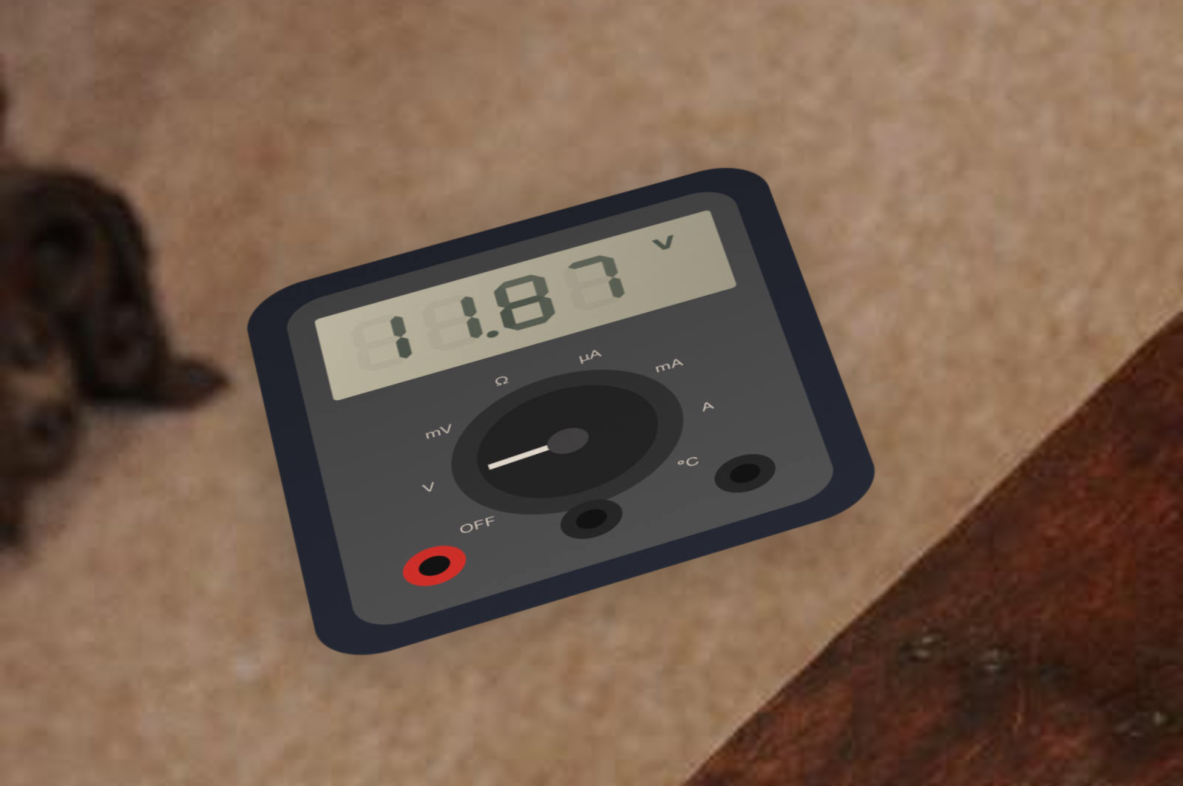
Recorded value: 11.87V
